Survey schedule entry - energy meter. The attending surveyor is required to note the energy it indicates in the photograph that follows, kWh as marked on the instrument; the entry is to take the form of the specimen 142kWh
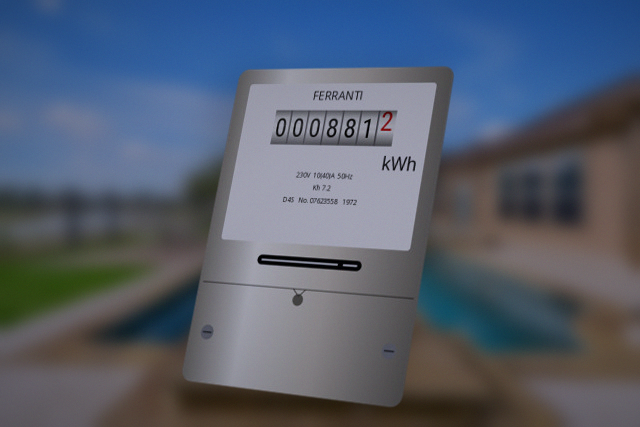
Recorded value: 881.2kWh
